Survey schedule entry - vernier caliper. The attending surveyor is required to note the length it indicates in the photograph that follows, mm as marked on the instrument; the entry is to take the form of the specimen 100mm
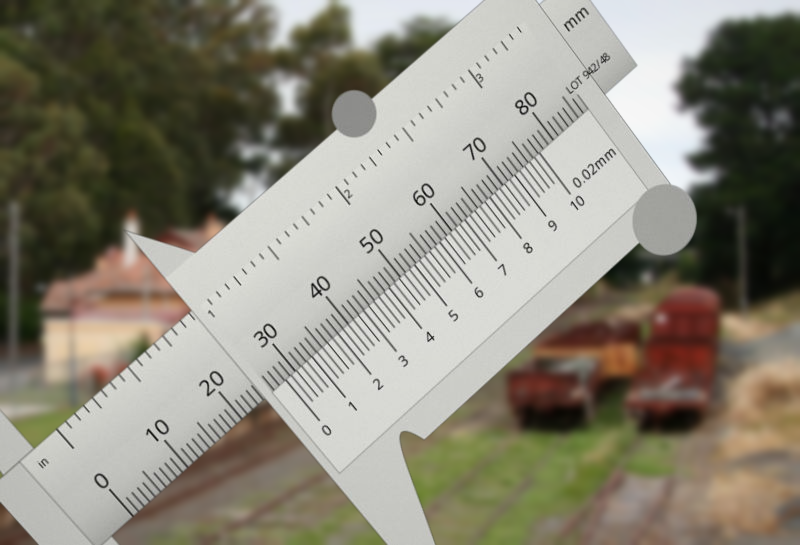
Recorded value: 28.2mm
